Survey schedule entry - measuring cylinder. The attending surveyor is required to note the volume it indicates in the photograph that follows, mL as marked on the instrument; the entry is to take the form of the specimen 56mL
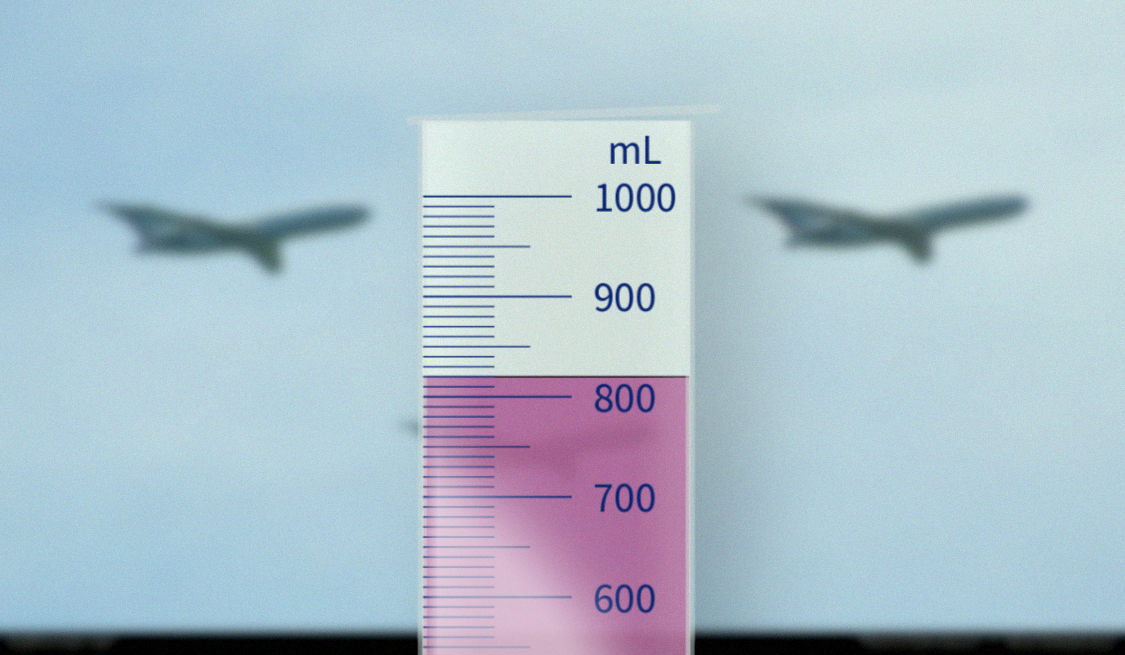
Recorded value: 820mL
